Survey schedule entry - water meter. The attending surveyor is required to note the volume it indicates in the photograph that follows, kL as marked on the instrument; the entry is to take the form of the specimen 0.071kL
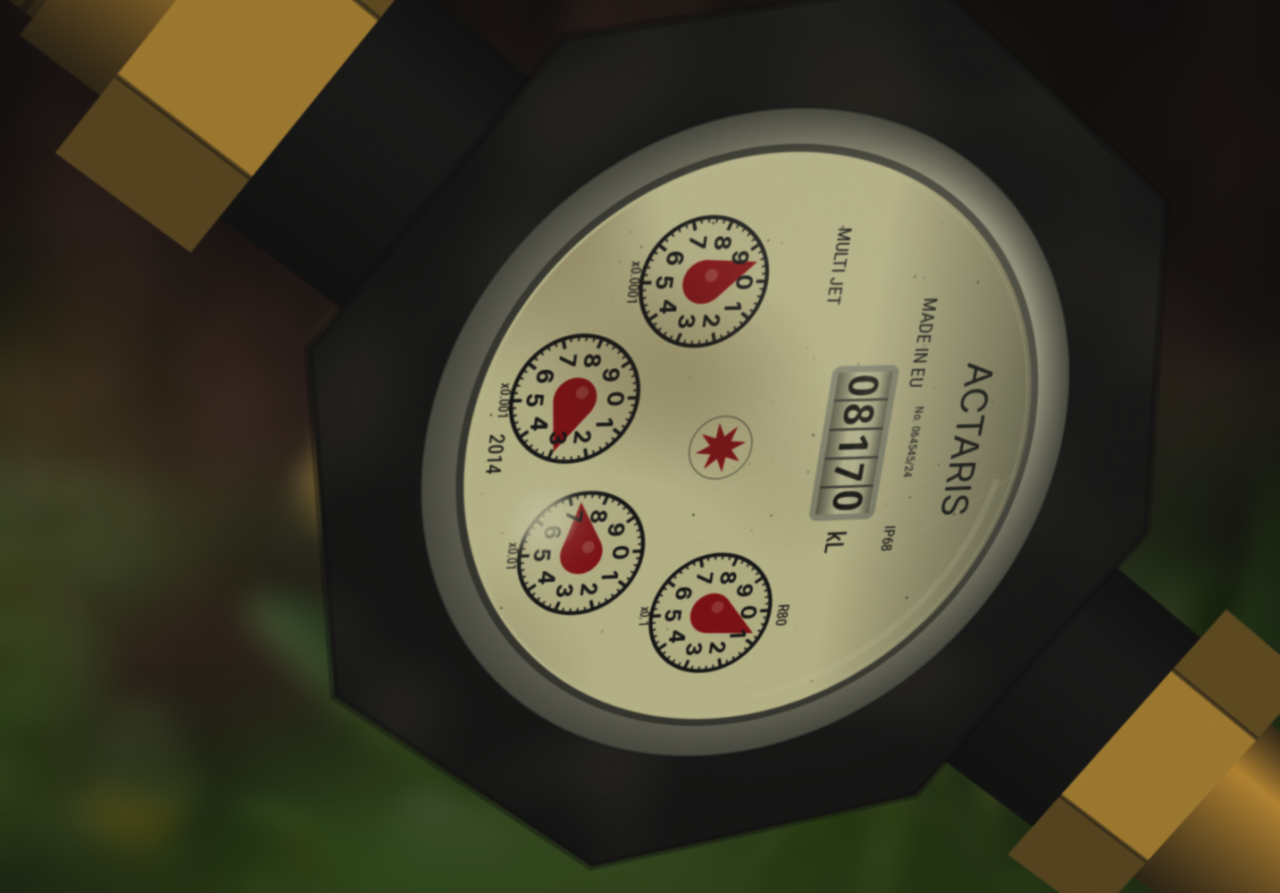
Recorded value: 8170.0729kL
